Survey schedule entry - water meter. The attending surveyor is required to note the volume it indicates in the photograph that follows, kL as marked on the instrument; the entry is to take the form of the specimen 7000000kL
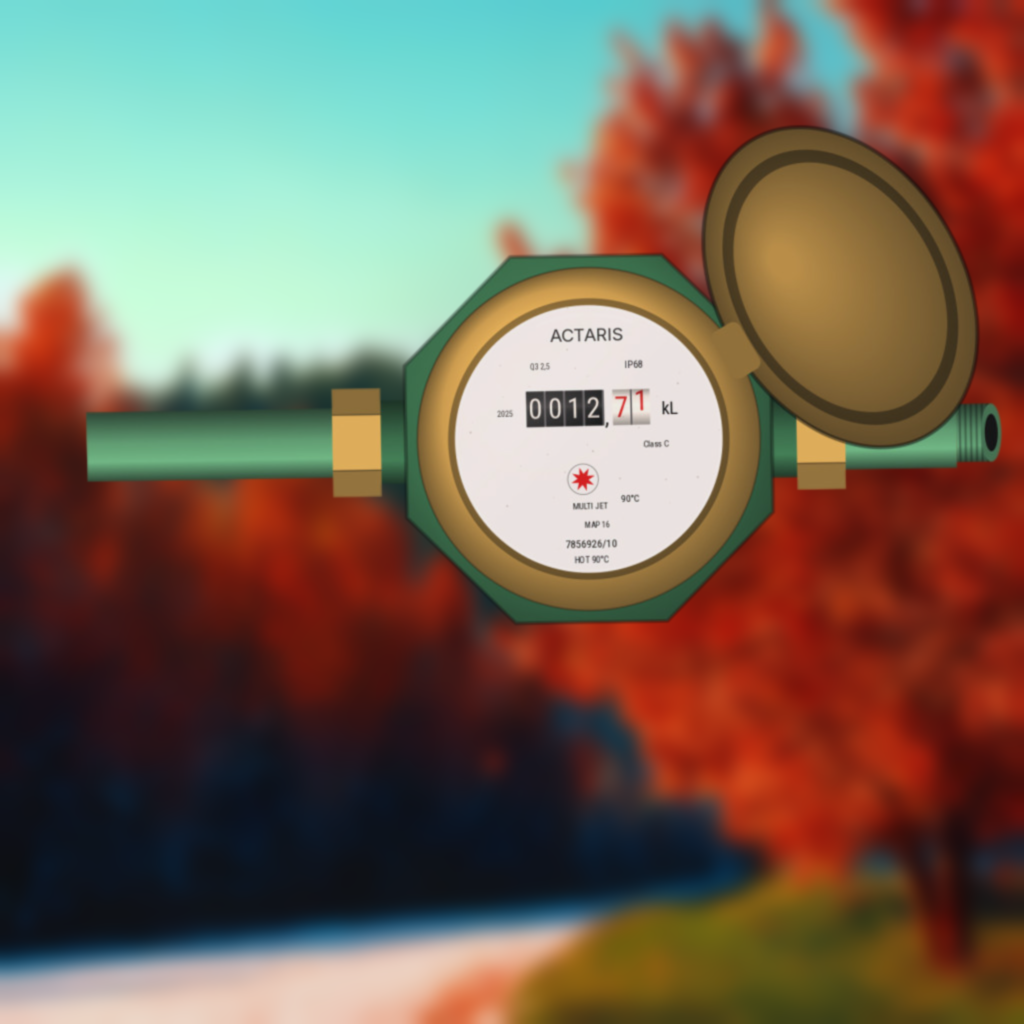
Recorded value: 12.71kL
